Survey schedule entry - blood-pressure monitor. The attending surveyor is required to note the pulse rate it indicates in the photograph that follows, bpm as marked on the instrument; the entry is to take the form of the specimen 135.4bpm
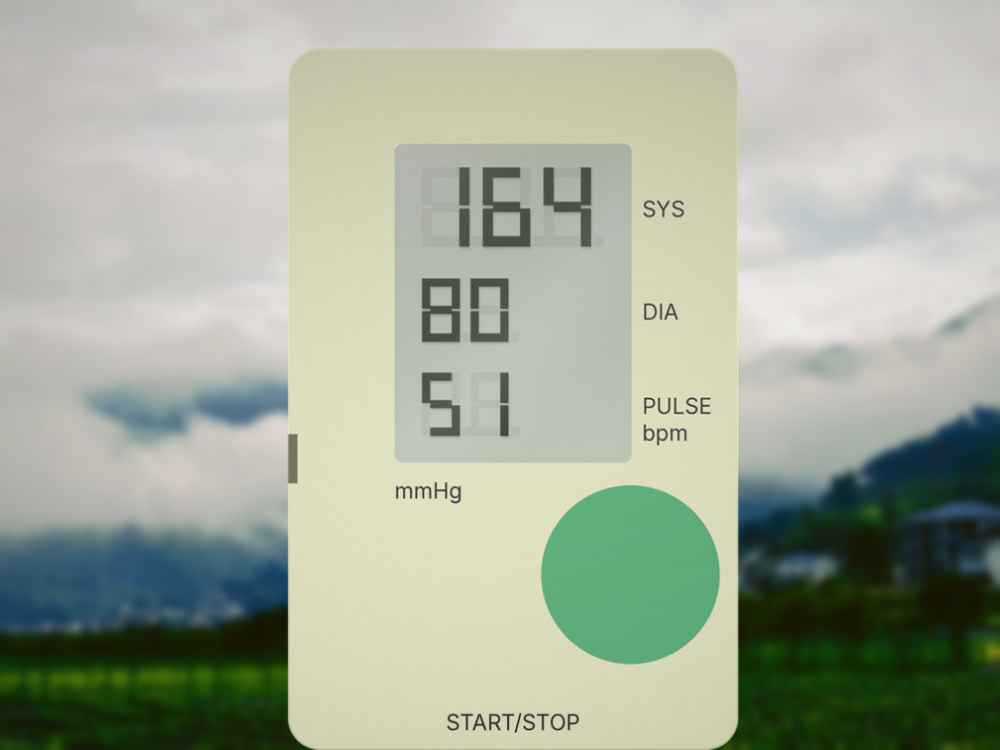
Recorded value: 51bpm
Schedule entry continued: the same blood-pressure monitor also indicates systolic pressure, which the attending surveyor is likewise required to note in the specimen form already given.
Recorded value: 164mmHg
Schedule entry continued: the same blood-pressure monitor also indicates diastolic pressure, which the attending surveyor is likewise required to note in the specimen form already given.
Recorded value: 80mmHg
